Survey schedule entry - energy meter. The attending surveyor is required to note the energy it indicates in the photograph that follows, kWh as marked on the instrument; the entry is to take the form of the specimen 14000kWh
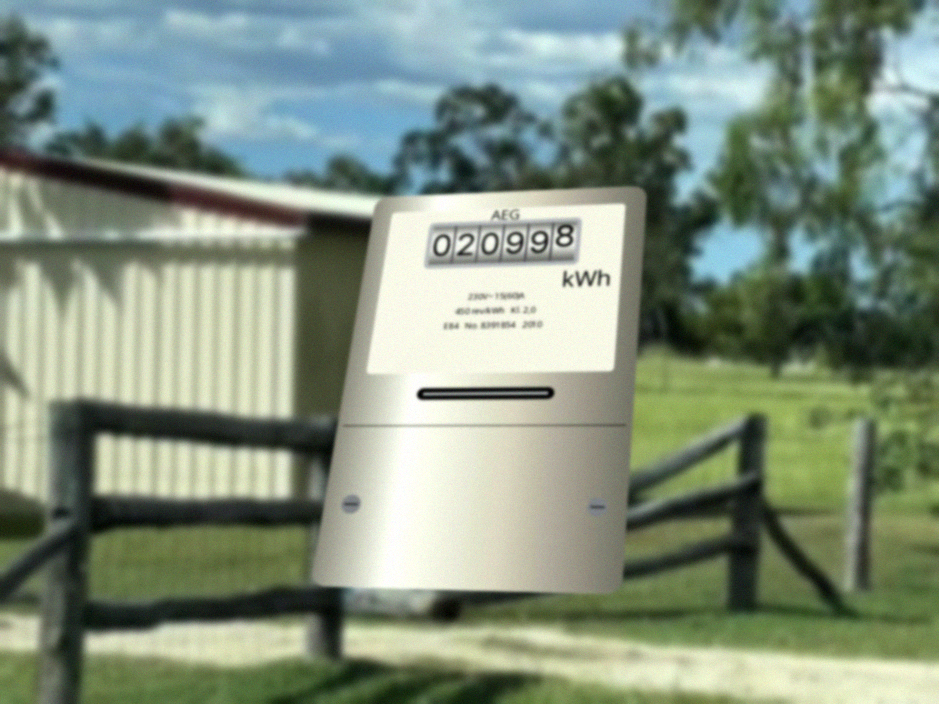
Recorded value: 20998kWh
